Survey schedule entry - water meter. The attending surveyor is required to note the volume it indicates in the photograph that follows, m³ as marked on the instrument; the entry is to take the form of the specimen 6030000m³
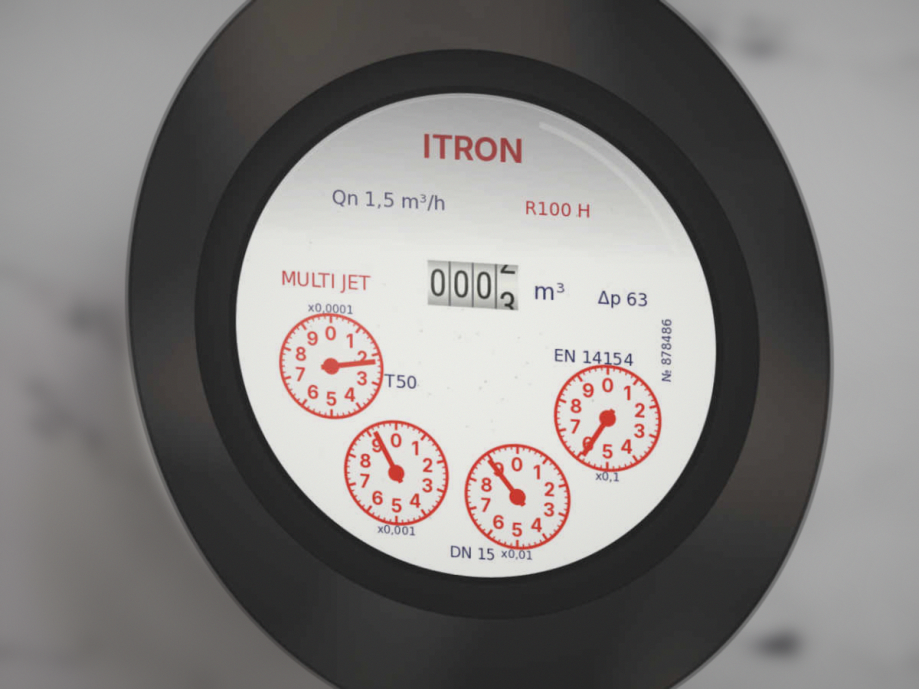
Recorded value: 2.5892m³
